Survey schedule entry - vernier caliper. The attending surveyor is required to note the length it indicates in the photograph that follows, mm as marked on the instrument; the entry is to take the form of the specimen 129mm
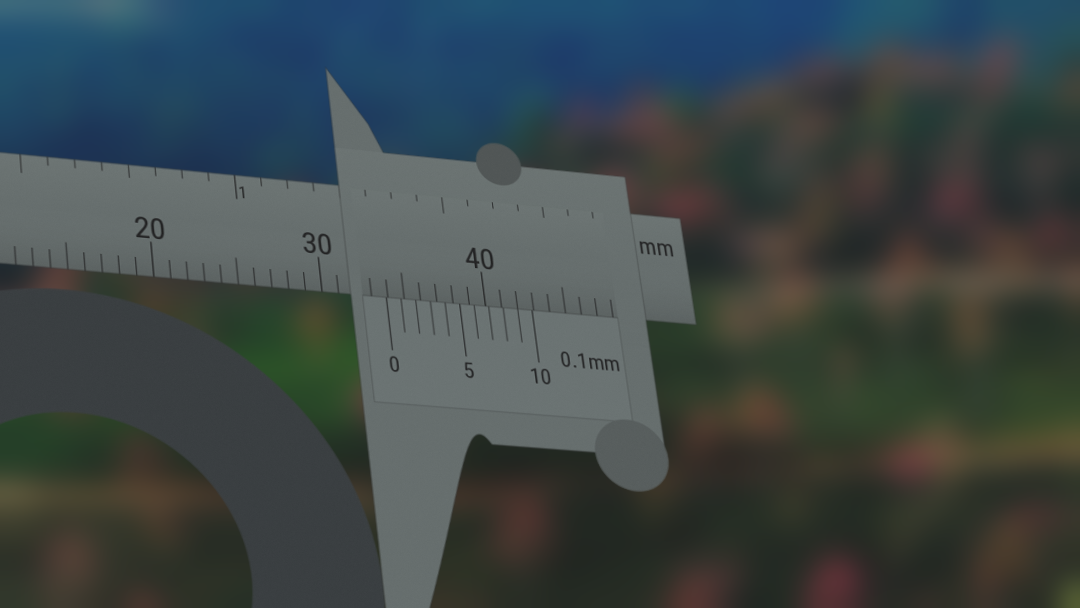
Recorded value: 33.9mm
